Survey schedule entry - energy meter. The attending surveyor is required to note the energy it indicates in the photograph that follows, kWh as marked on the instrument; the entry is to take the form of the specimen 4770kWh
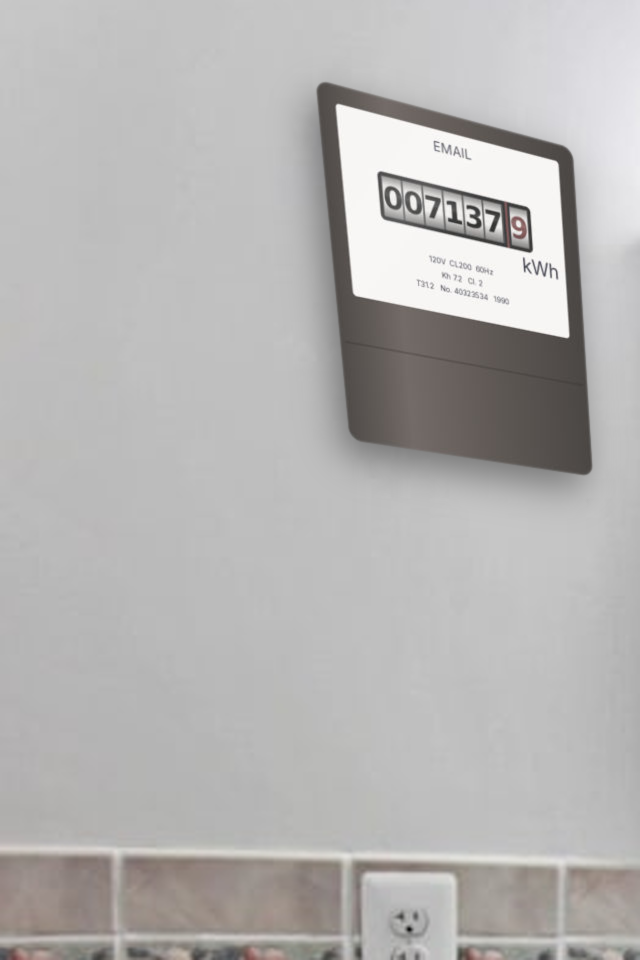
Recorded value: 7137.9kWh
